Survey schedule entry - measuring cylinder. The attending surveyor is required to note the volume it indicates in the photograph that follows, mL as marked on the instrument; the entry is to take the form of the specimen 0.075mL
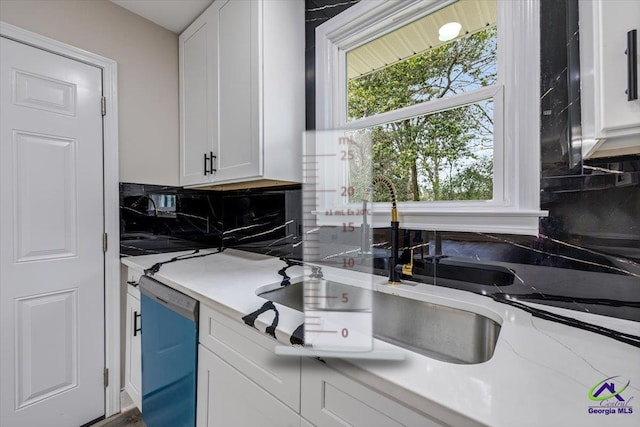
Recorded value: 3mL
